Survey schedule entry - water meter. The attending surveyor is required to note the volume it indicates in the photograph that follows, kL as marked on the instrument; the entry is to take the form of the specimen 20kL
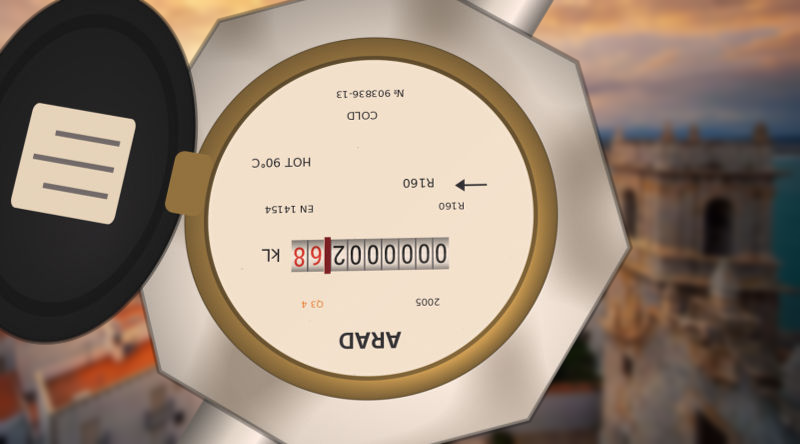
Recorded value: 2.68kL
